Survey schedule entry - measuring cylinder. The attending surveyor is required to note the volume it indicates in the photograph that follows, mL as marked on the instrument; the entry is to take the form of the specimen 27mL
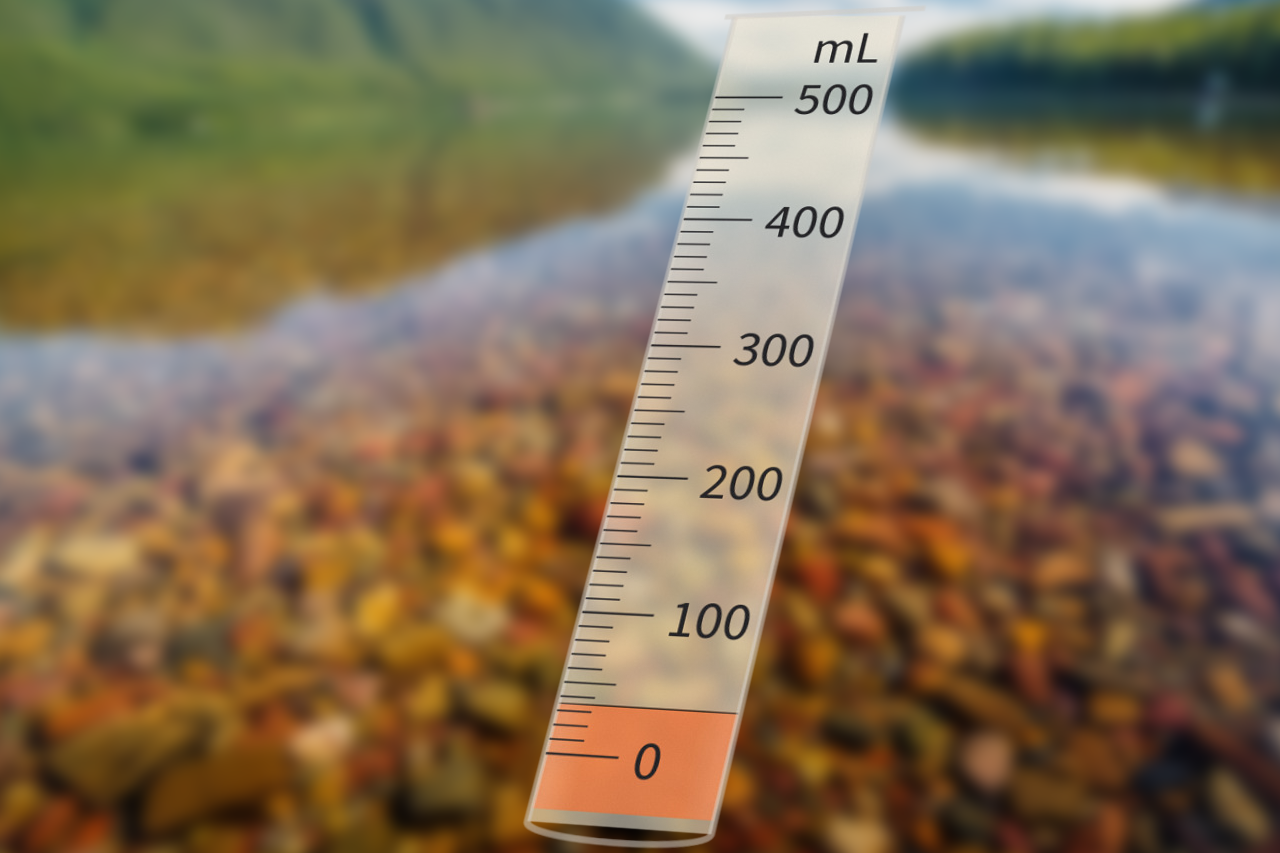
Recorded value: 35mL
